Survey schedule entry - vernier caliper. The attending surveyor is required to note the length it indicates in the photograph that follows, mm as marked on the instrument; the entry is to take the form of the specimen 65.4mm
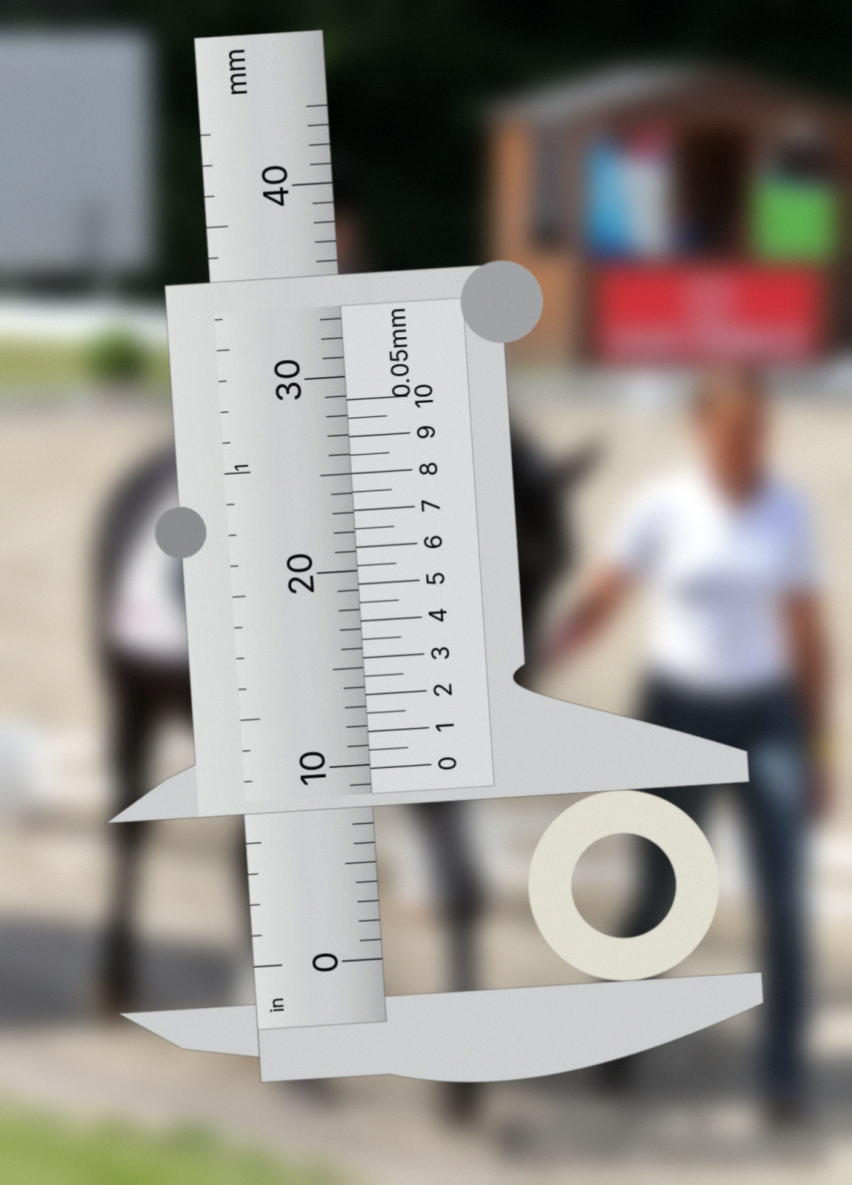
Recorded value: 9.8mm
